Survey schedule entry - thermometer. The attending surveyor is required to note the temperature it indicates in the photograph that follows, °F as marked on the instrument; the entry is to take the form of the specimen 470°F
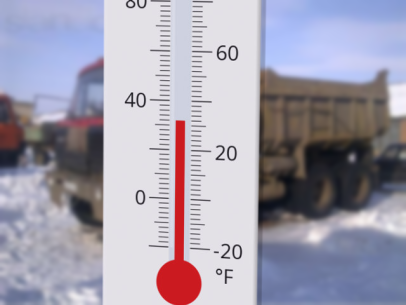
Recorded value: 32°F
